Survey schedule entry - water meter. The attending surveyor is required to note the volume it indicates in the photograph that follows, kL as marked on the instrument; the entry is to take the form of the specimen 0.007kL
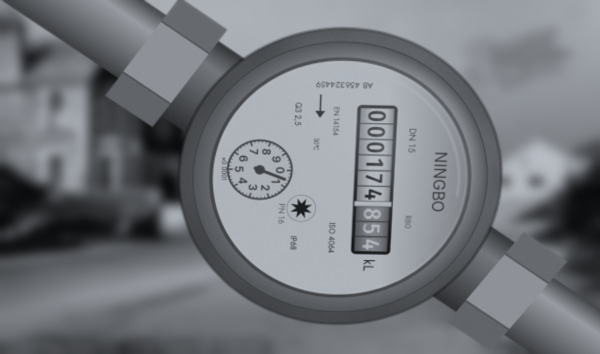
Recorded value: 174.8540kL
